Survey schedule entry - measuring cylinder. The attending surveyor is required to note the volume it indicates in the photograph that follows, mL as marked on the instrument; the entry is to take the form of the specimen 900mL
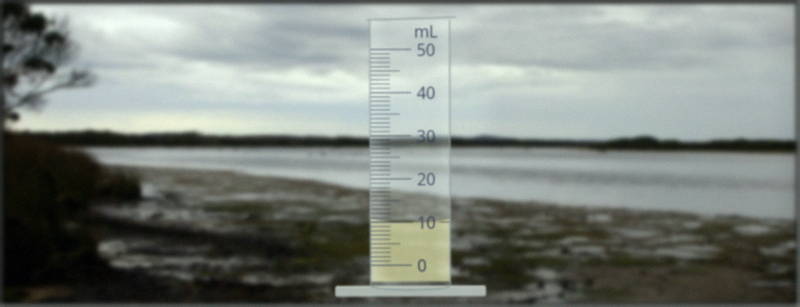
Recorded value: 10mL
